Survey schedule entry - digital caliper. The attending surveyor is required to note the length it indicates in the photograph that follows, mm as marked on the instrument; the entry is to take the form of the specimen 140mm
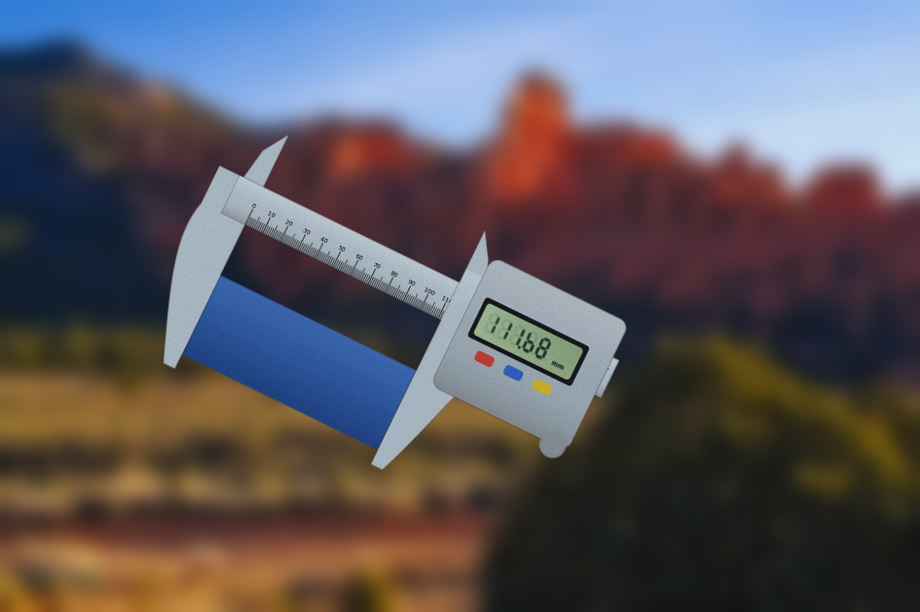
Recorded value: 111.68mm
